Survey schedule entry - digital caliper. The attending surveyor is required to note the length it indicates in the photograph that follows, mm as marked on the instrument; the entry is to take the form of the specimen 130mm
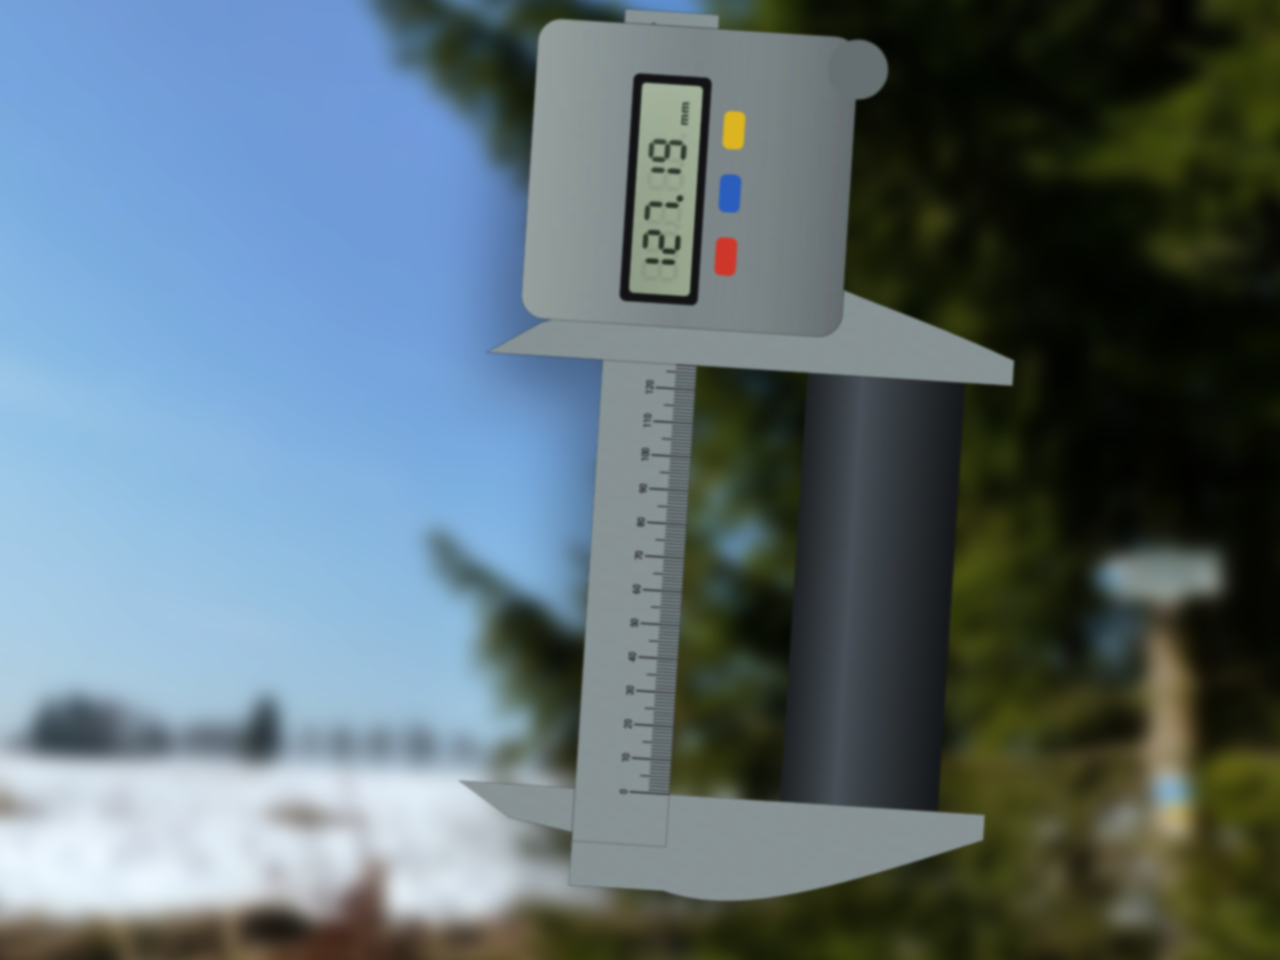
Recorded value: 127.19mm
